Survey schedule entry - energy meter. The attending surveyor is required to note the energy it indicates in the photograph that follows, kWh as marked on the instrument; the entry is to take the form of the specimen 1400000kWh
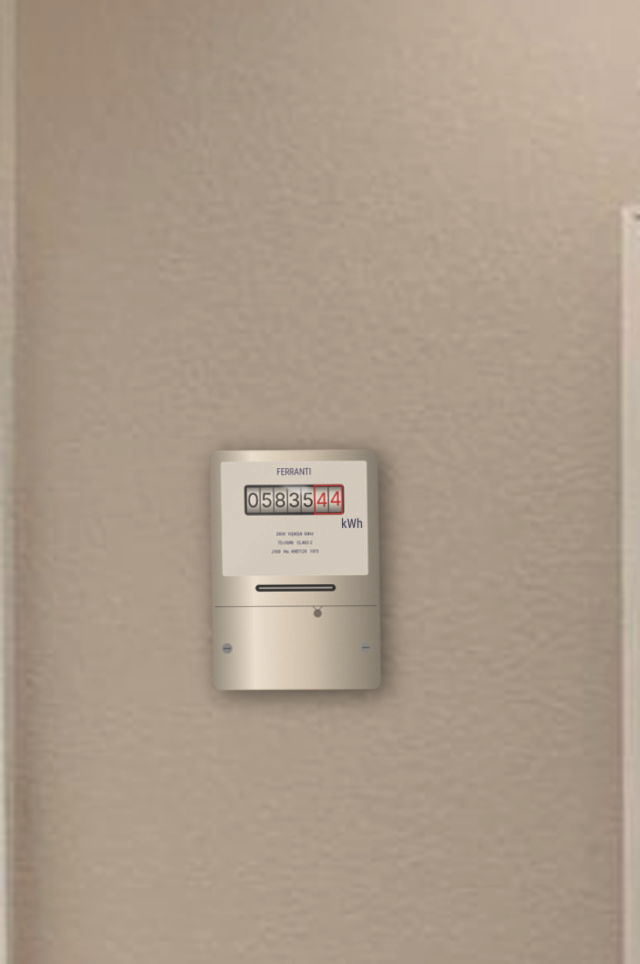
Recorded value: 5835.44kWh
